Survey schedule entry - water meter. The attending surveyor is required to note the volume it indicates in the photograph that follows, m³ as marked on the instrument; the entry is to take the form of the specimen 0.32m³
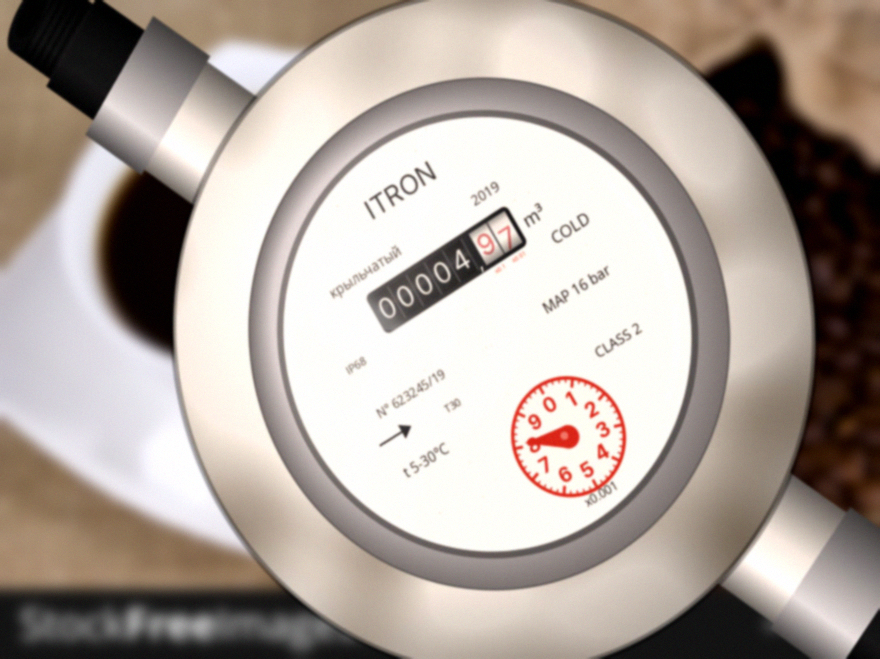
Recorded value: 4.968m³
